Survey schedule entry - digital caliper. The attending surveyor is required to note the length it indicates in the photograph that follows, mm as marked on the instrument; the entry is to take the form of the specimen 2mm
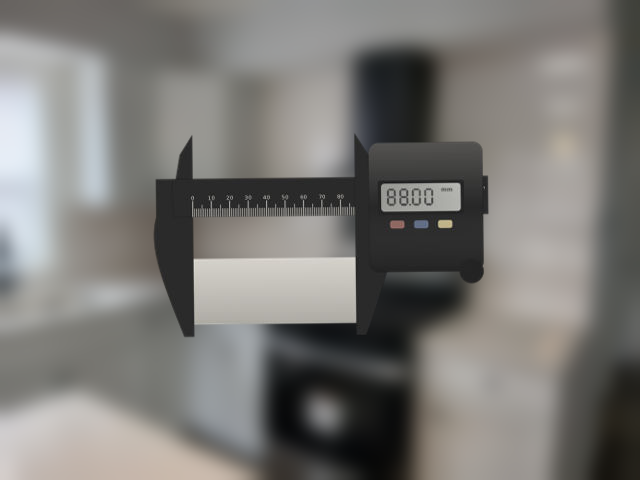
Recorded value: 88.00mm
